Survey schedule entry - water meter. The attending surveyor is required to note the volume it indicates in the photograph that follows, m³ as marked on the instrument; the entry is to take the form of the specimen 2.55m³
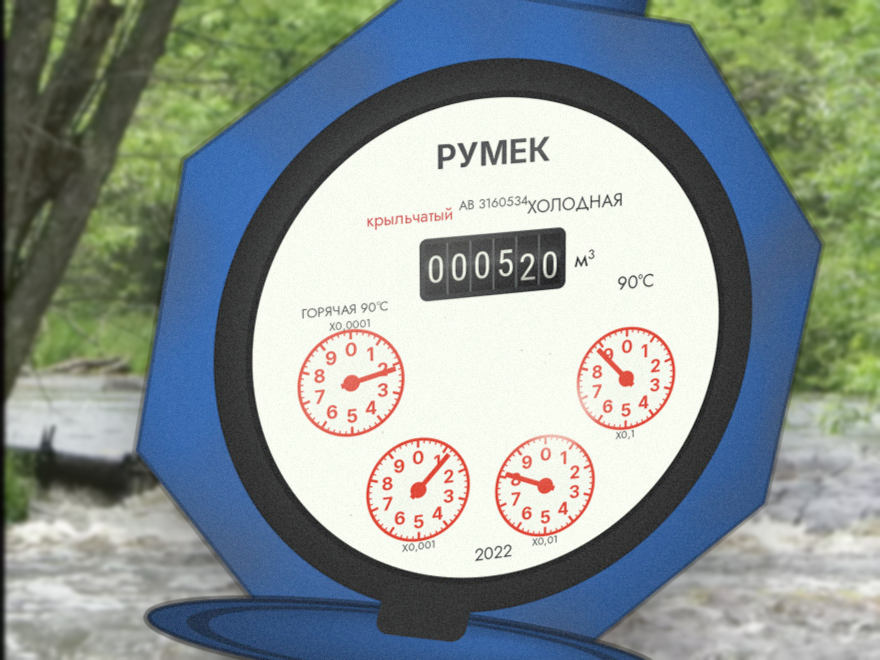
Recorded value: 519.8812m³
